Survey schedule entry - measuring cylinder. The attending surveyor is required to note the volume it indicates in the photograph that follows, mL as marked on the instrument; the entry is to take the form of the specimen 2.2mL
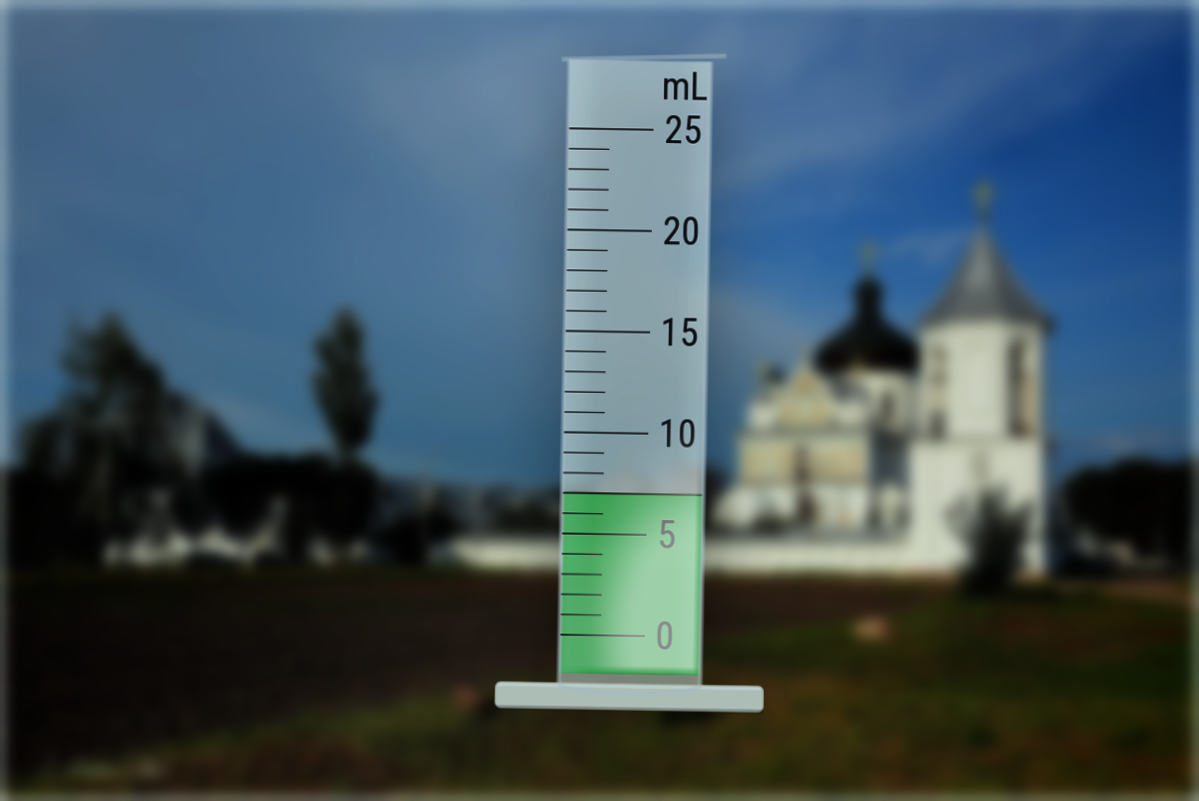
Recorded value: 7mL
